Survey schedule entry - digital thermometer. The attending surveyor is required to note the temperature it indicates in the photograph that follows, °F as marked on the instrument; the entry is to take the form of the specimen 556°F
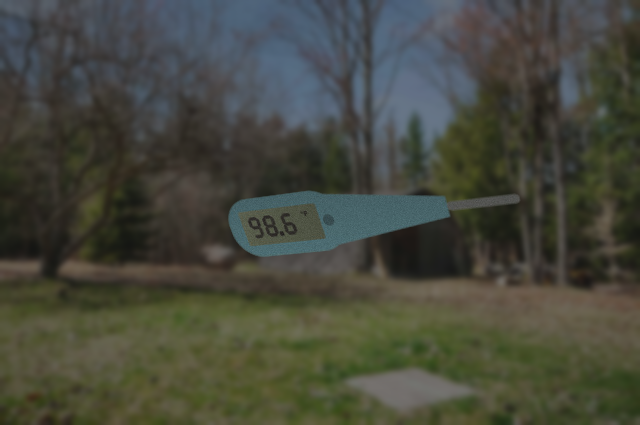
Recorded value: 98.6°F
